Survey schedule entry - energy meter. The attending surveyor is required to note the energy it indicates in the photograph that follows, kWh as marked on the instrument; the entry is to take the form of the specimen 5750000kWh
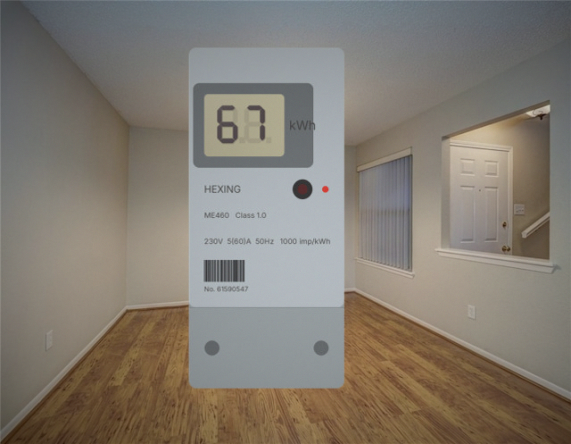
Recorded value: 67kWh
